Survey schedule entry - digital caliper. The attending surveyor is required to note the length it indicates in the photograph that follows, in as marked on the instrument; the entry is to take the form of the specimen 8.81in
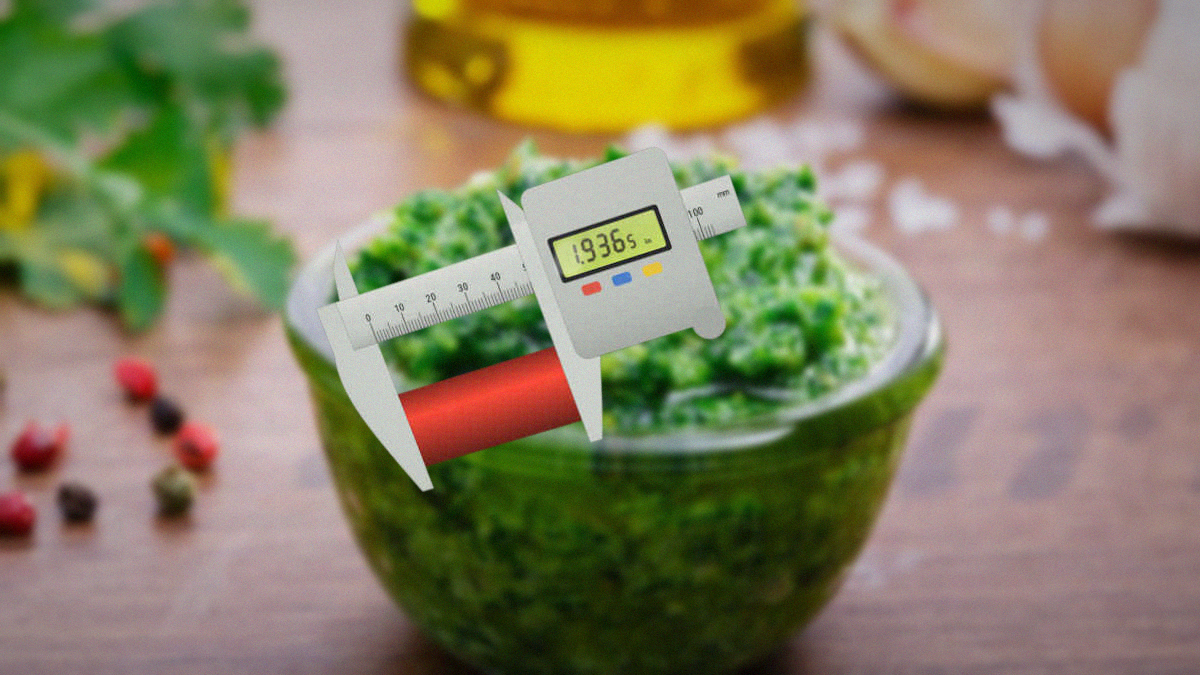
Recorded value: 1.9365in
